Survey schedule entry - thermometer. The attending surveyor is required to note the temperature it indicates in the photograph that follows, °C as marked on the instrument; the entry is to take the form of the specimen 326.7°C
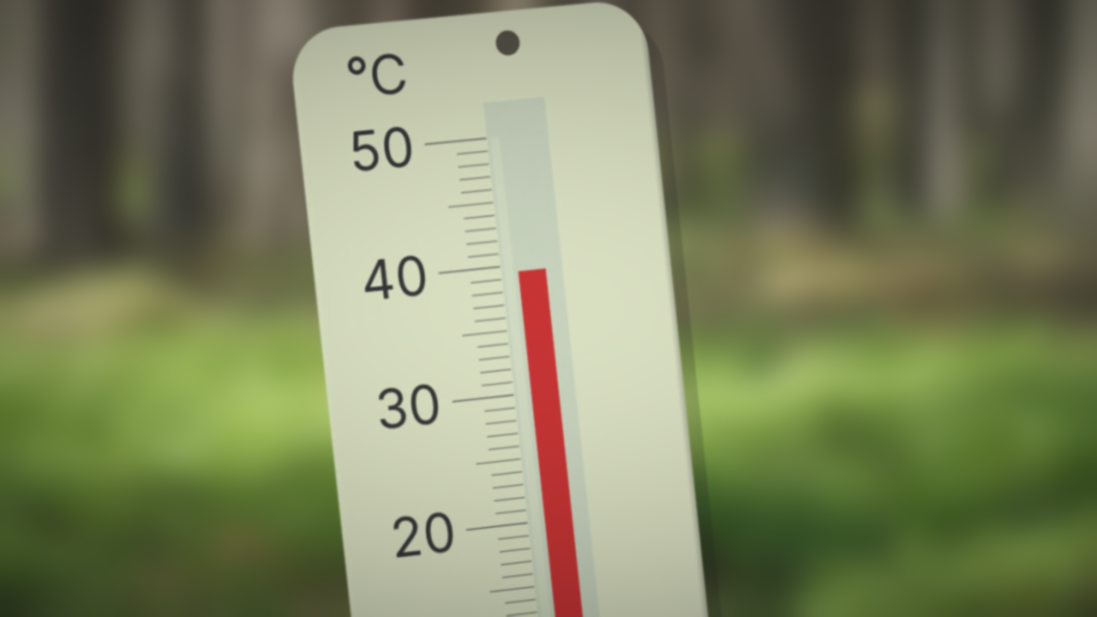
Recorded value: 39.5°C
